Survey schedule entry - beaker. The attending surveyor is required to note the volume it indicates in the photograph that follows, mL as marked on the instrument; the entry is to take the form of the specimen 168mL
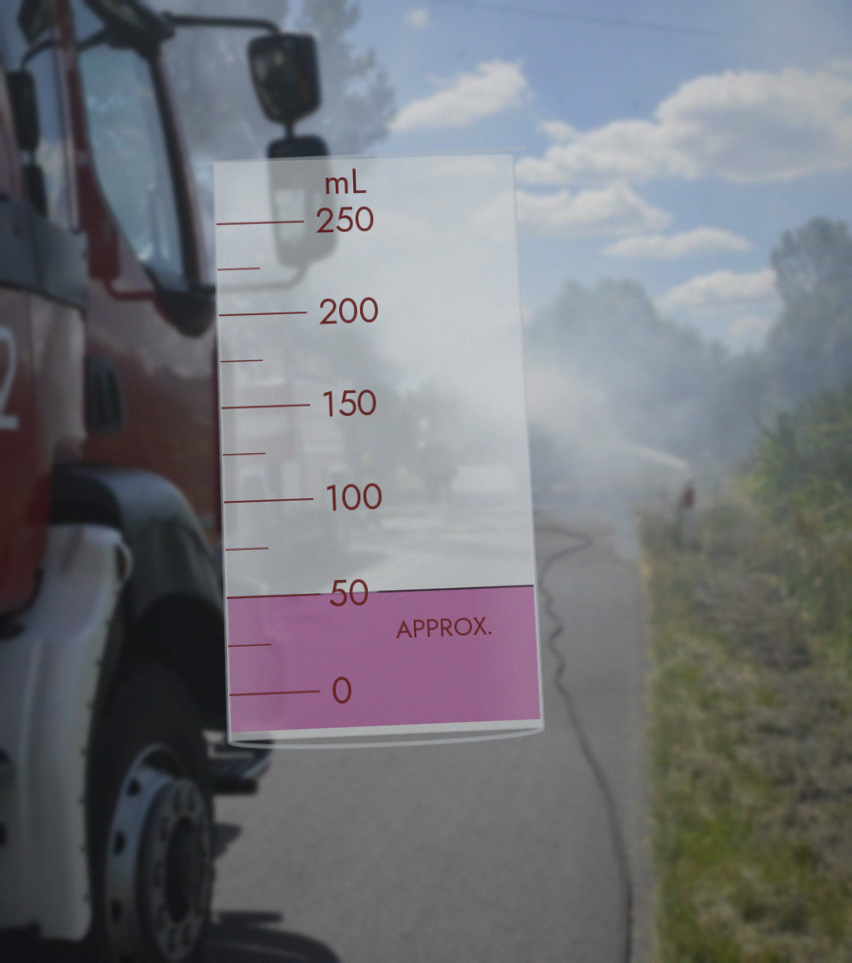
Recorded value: 50mL
